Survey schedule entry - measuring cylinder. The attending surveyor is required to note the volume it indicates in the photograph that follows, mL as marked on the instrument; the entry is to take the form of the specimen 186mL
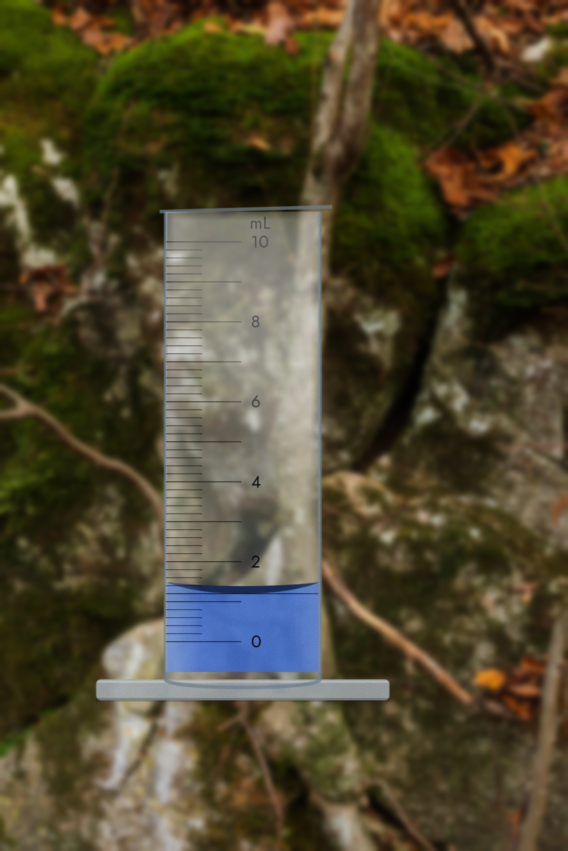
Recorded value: 1.2mL
